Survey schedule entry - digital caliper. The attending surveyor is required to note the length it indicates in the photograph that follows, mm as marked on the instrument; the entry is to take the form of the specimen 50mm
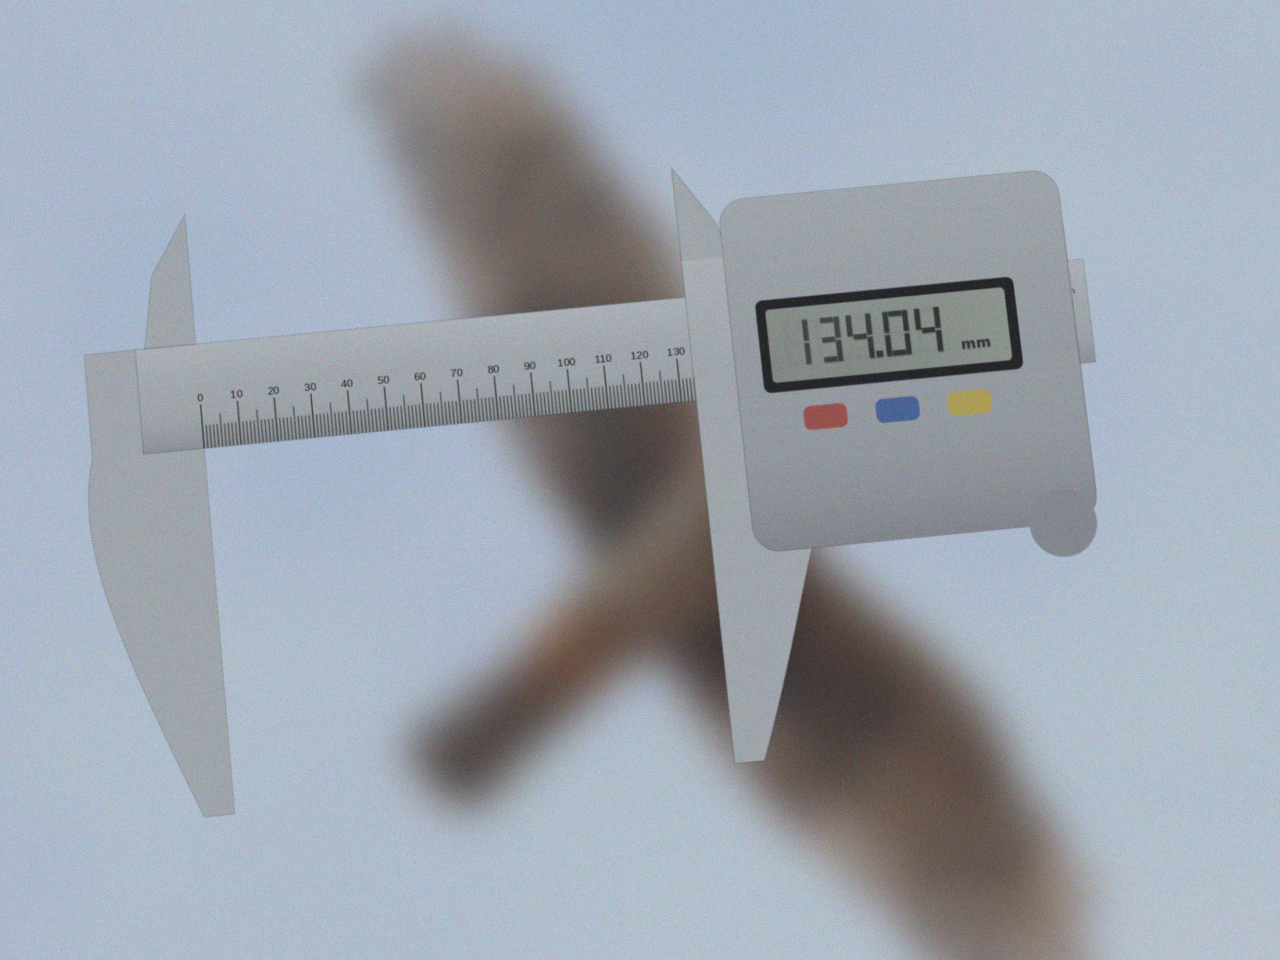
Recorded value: 134.04mm
